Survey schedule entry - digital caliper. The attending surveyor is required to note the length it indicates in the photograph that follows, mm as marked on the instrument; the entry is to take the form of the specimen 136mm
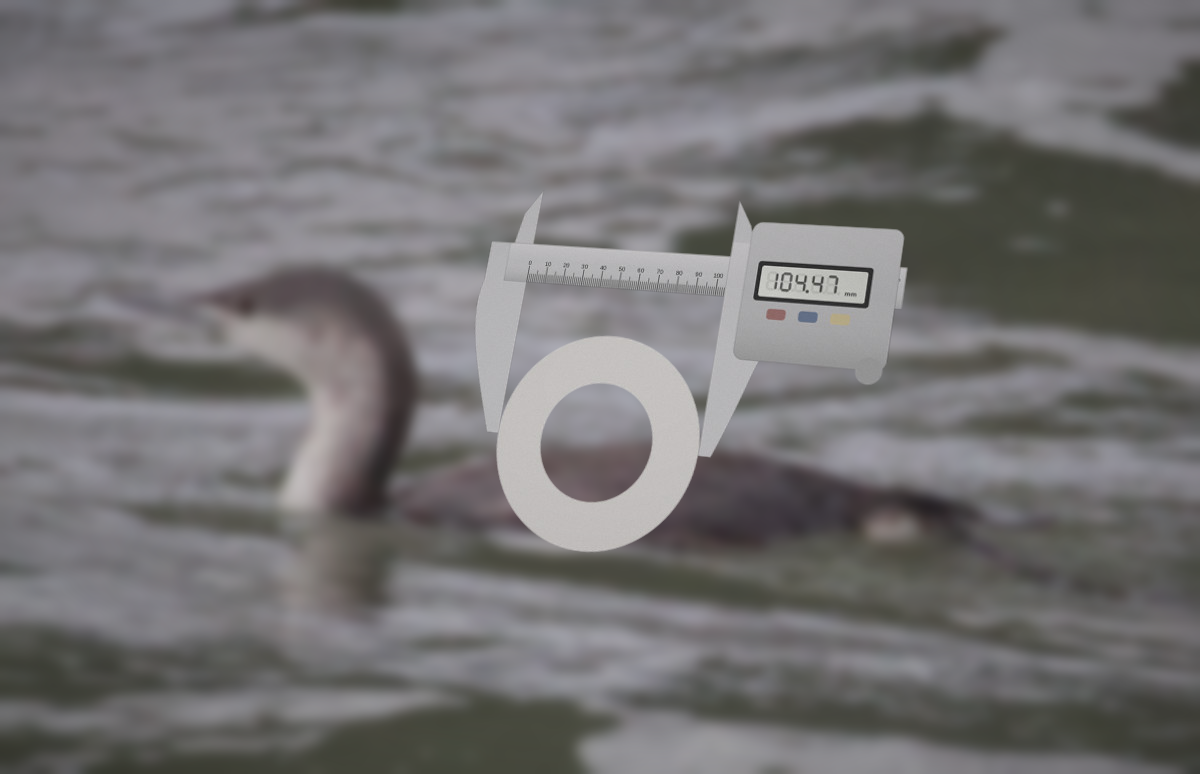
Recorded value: 104.47mm
